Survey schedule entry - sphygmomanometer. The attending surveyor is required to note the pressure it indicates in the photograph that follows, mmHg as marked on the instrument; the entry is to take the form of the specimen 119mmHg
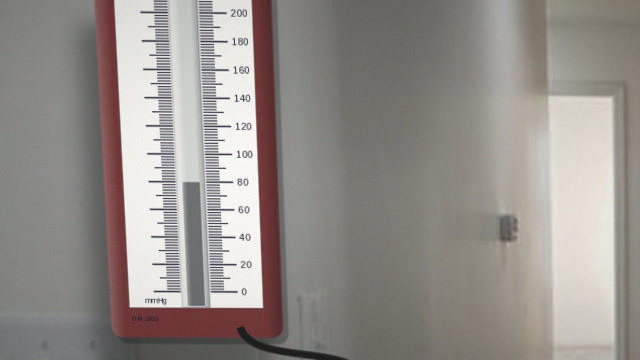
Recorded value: 80mmHg
